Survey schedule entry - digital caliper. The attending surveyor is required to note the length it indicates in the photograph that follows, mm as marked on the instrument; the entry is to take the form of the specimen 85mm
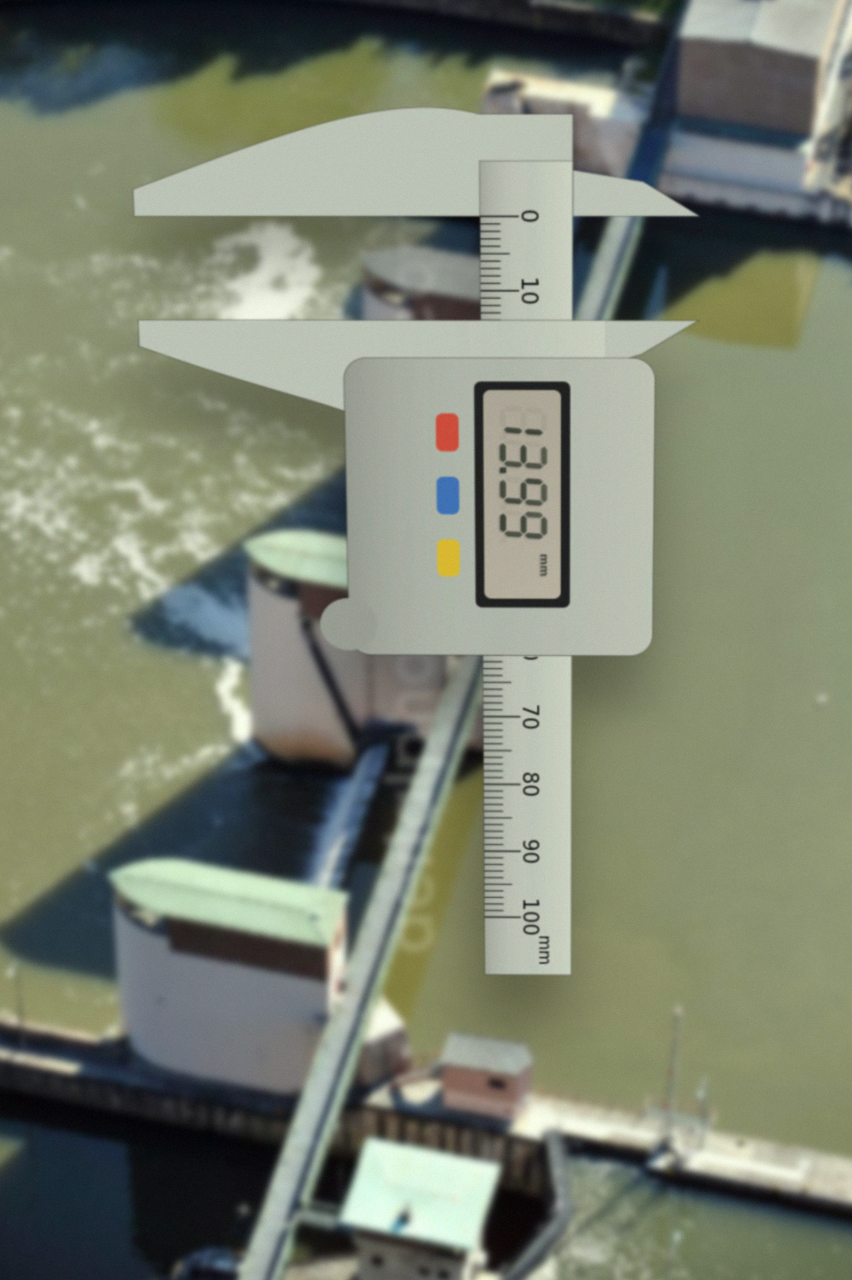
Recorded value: 13.99mm
